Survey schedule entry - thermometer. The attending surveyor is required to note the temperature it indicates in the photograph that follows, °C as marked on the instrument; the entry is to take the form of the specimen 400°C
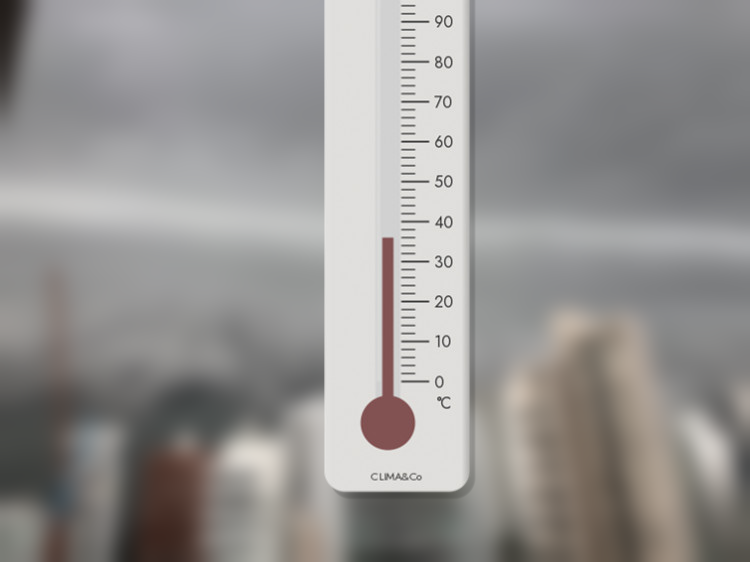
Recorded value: 36°C
